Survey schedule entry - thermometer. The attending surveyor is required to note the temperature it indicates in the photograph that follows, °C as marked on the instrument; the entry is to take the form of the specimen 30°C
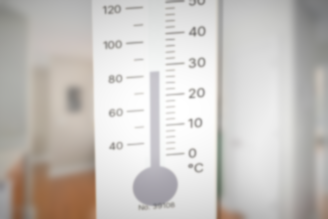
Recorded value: 28°C
